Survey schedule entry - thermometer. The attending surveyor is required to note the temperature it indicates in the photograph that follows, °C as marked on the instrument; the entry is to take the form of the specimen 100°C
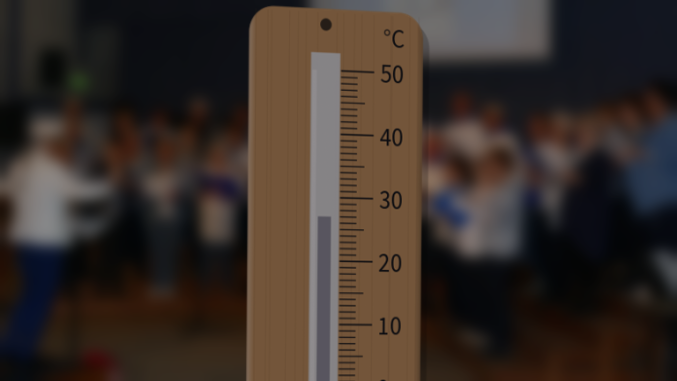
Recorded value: 27°C
